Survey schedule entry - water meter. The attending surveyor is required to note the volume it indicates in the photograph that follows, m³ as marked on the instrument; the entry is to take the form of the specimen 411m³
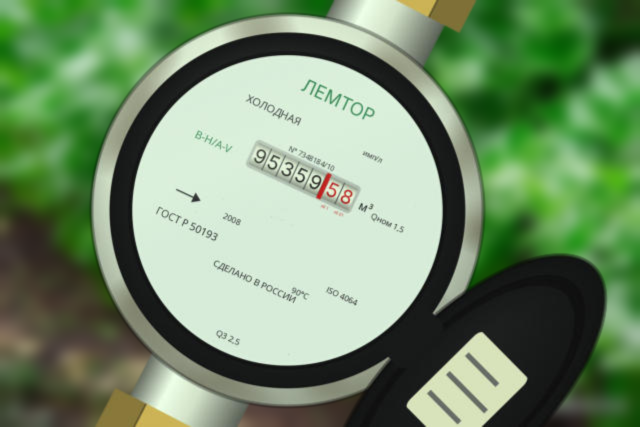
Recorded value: 95359.58m³
